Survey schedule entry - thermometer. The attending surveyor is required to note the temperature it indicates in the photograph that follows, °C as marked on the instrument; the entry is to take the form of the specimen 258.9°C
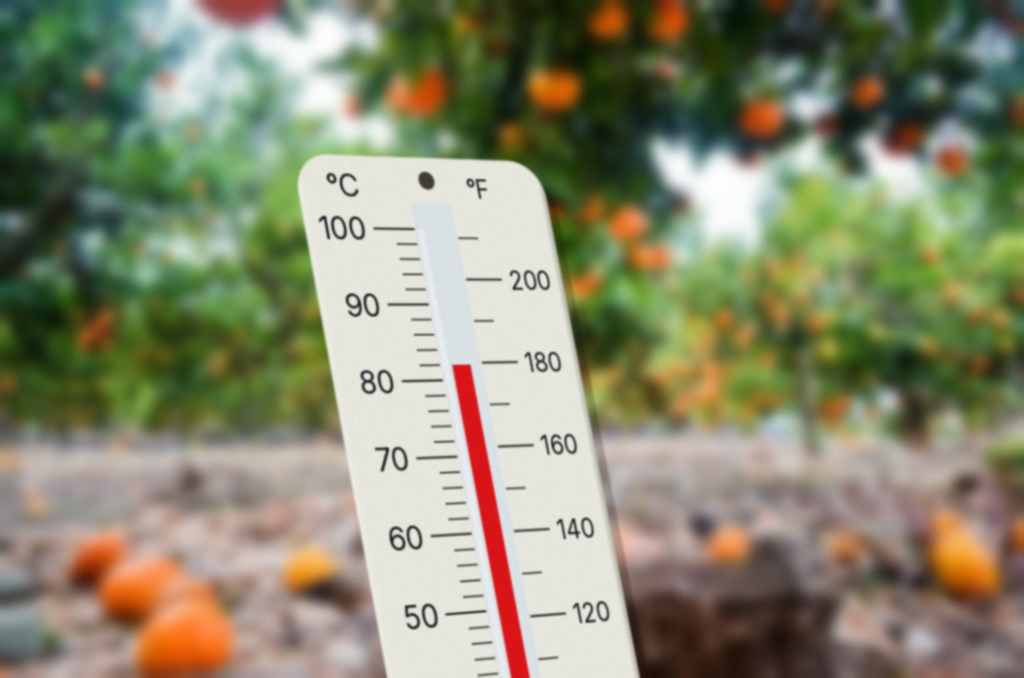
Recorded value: 82°C
